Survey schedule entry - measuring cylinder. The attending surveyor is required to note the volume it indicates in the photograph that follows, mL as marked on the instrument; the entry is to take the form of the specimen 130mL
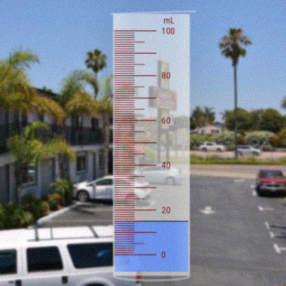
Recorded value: 15mL
